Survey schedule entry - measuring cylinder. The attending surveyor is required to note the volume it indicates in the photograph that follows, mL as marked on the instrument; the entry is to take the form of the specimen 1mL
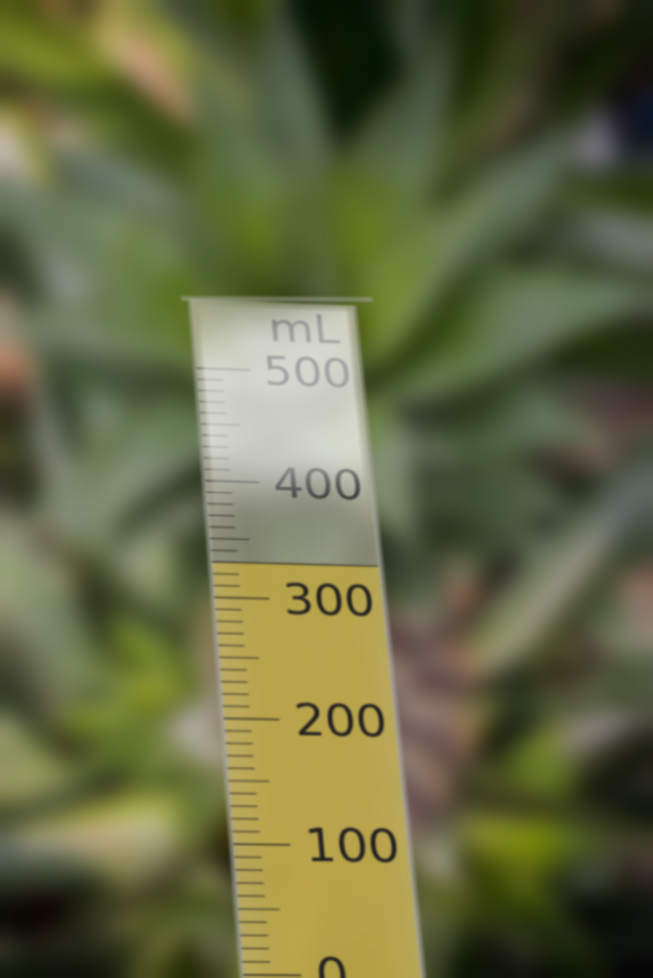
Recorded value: 330mL
